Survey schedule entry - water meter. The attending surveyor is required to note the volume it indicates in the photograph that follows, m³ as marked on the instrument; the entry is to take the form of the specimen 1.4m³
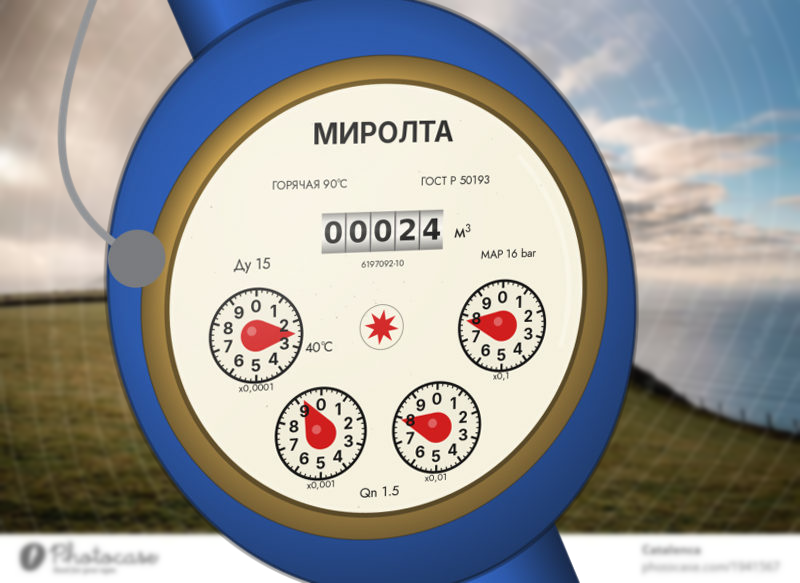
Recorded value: 24.7792m³
